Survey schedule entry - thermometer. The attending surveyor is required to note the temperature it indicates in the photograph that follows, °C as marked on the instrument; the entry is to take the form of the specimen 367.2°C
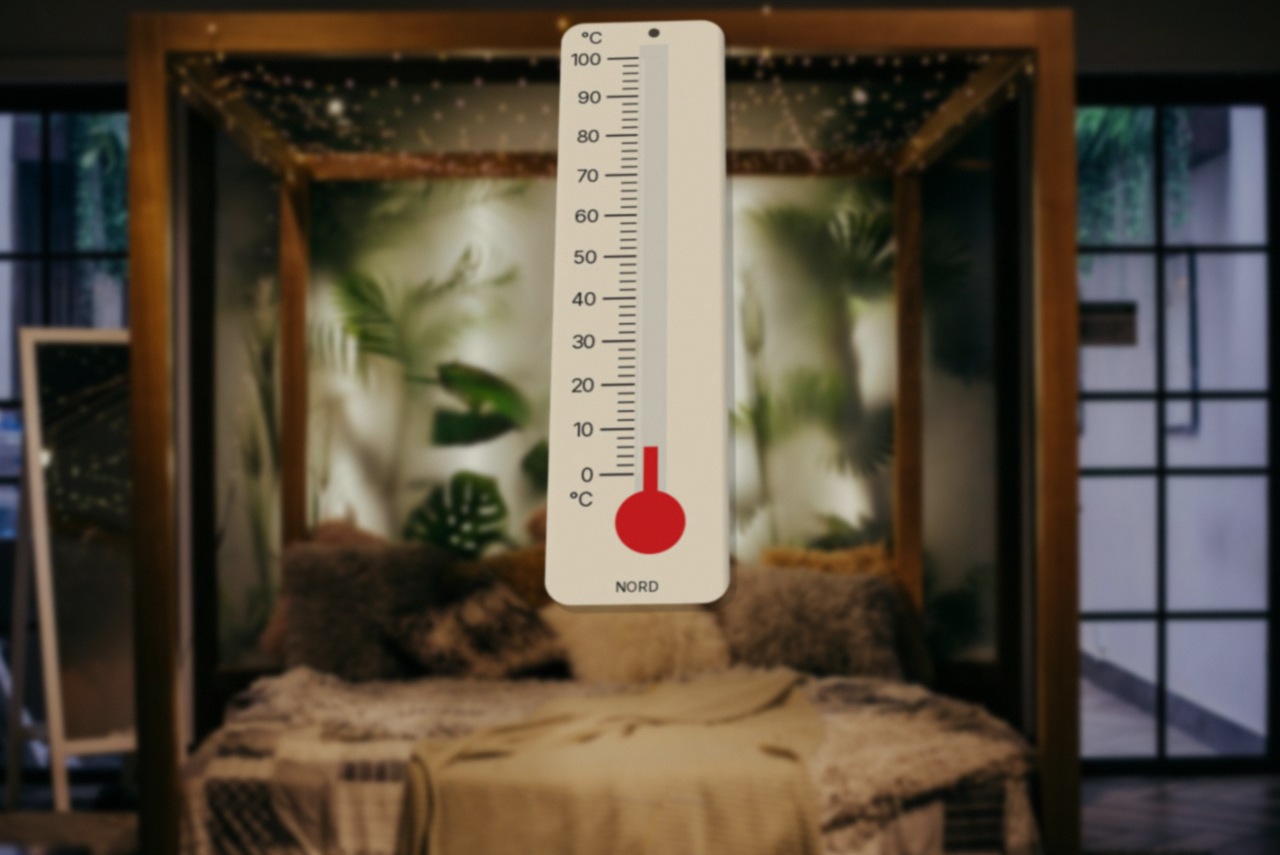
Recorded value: 6°C
